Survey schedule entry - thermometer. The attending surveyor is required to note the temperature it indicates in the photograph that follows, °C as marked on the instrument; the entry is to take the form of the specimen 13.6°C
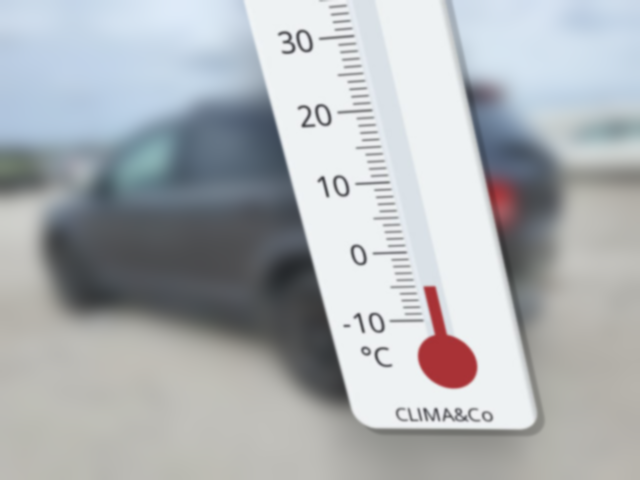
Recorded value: -5°C
